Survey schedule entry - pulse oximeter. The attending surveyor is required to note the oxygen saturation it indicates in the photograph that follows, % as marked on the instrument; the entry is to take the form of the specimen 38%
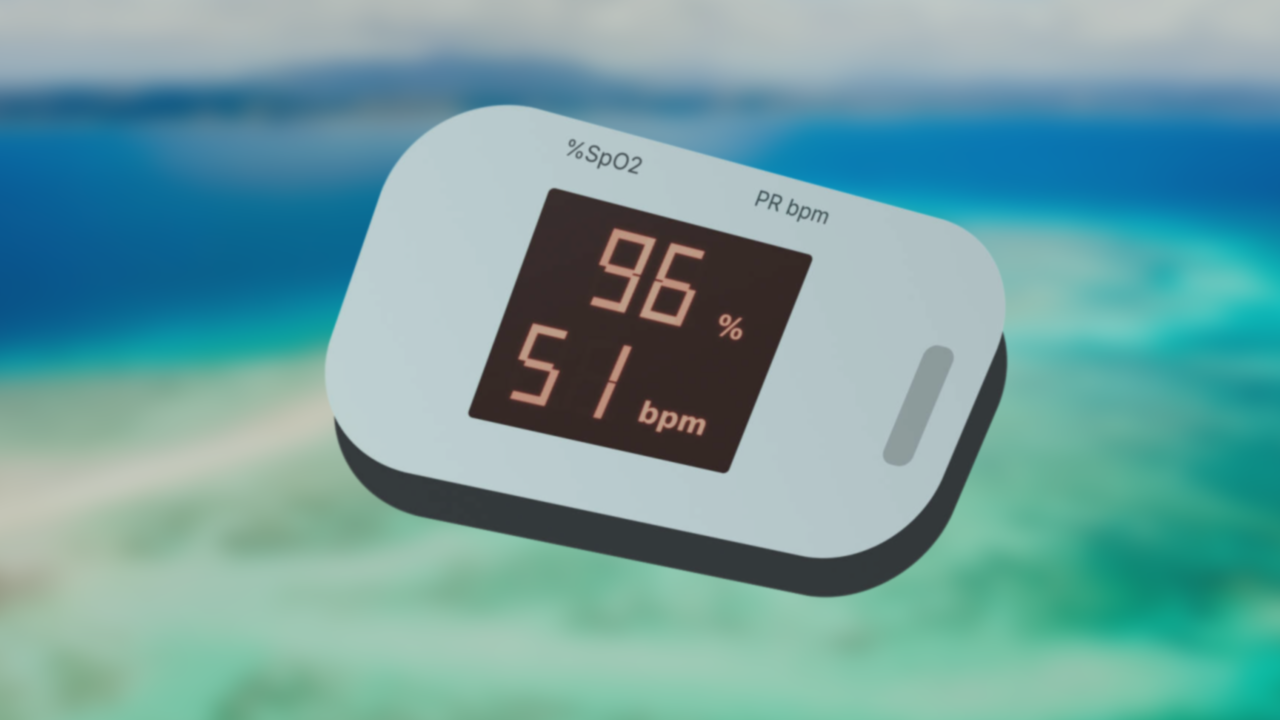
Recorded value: 96%
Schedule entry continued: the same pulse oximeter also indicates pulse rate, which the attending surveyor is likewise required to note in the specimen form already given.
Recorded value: 51bpm
